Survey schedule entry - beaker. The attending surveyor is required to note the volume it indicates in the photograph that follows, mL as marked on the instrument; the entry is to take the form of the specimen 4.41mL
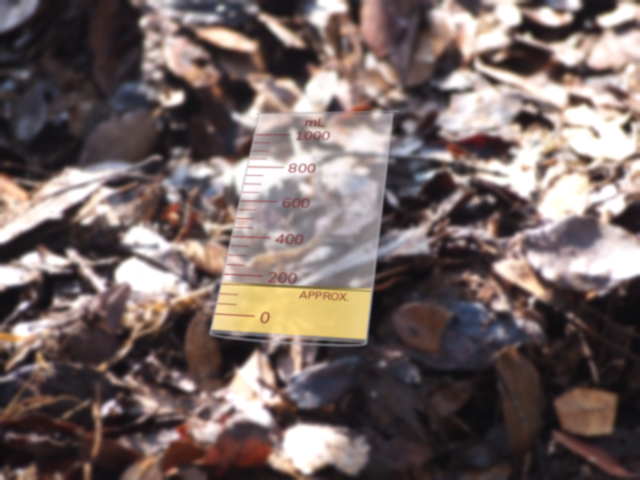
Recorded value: 150mL
